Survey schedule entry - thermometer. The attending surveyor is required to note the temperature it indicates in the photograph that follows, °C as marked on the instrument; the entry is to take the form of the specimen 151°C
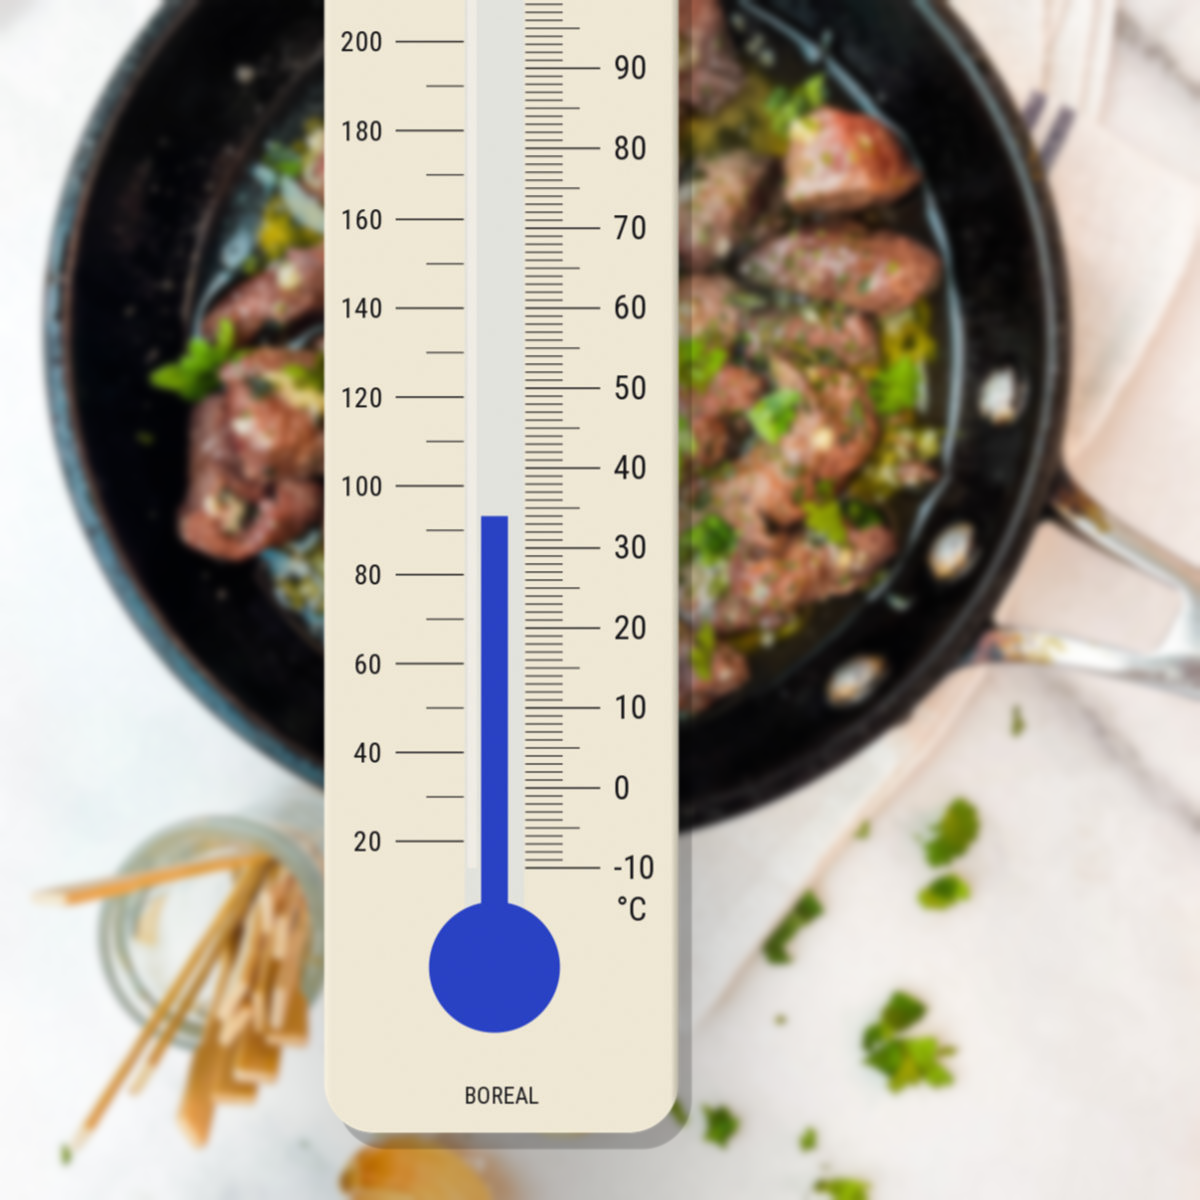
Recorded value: 34°C
